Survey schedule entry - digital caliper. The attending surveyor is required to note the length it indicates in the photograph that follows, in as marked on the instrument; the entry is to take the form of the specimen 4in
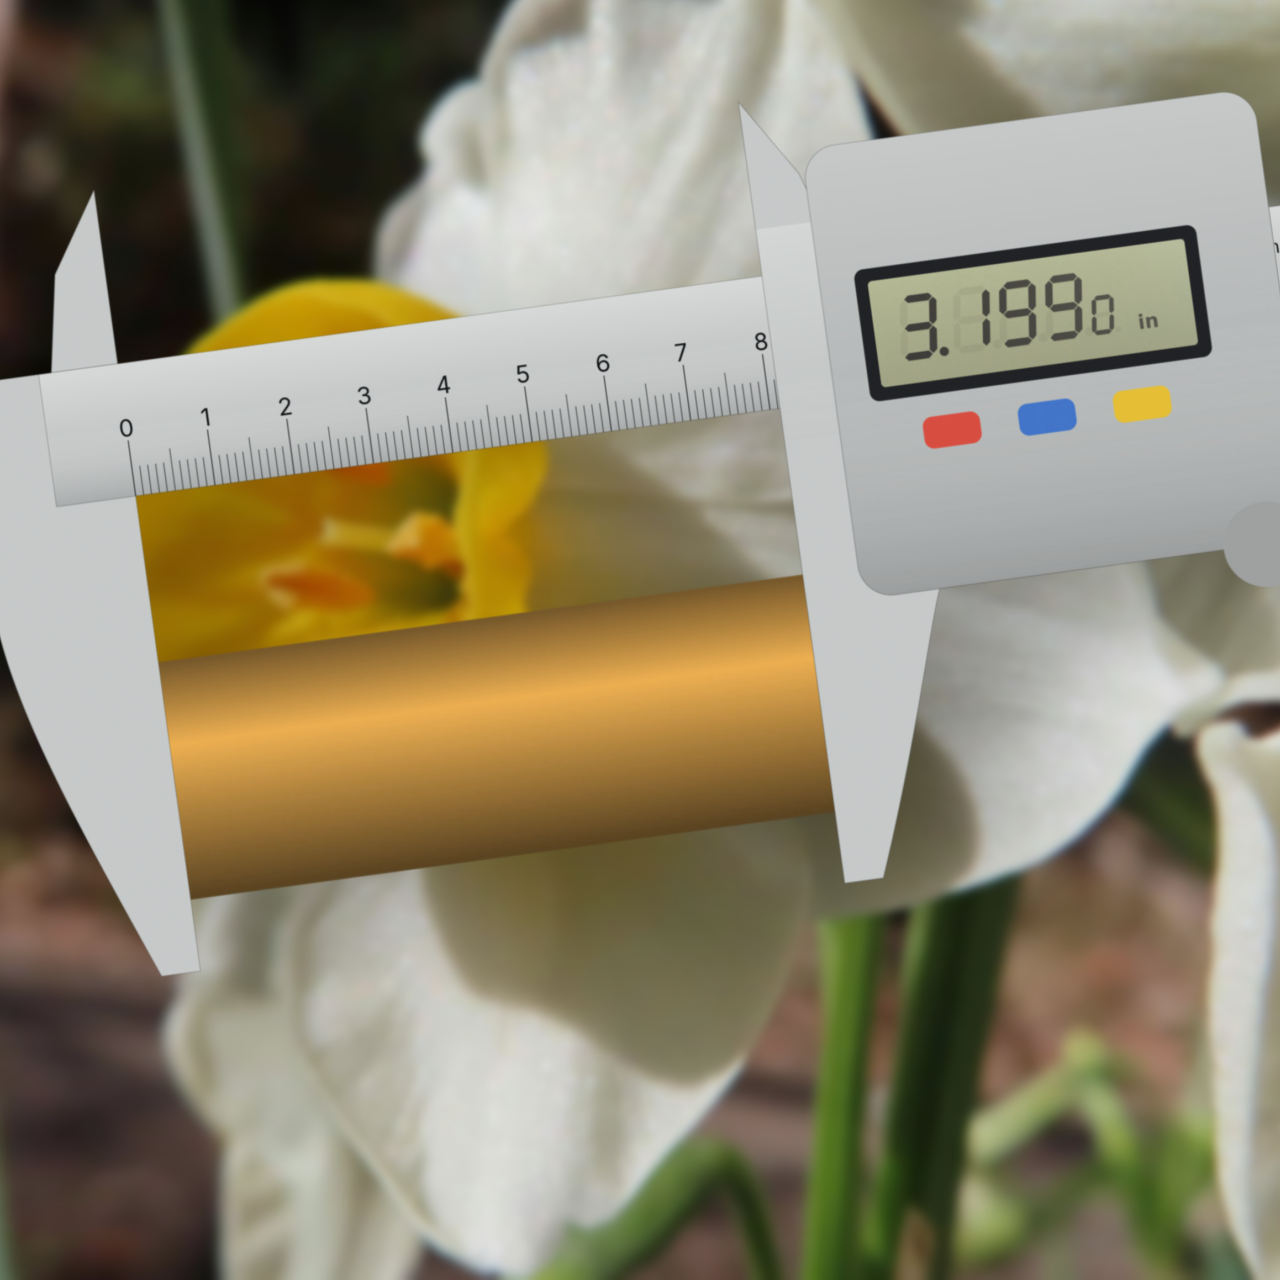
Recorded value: 3.1990in
